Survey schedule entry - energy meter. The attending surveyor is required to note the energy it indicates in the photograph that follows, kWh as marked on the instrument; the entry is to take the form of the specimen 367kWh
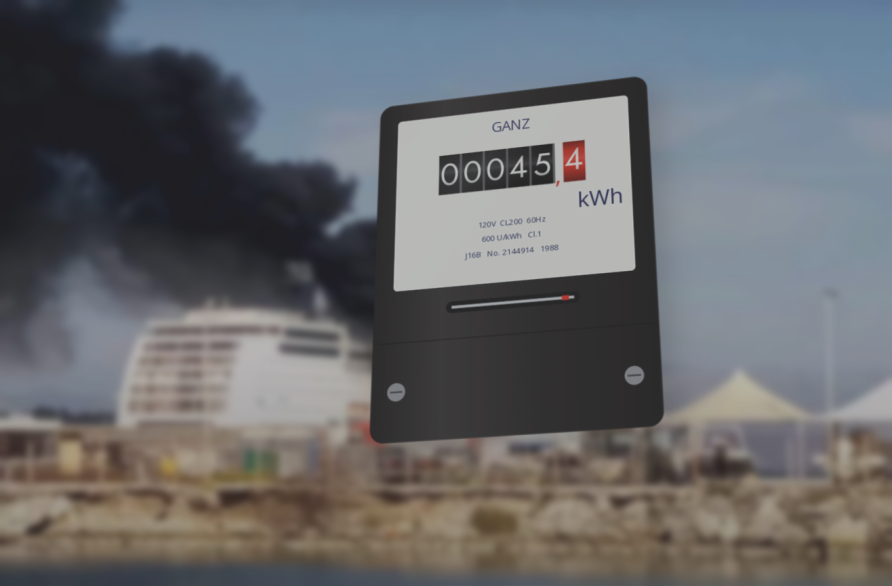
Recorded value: 45.4kWh
